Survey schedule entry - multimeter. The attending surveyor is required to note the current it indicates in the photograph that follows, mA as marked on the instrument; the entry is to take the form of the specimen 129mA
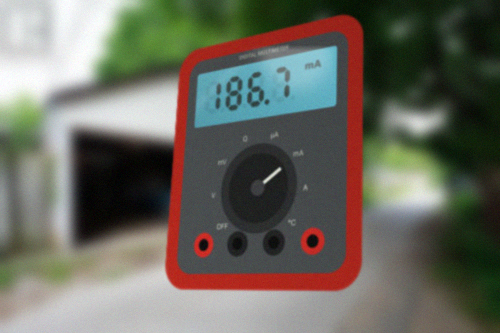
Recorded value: 186.7mA
